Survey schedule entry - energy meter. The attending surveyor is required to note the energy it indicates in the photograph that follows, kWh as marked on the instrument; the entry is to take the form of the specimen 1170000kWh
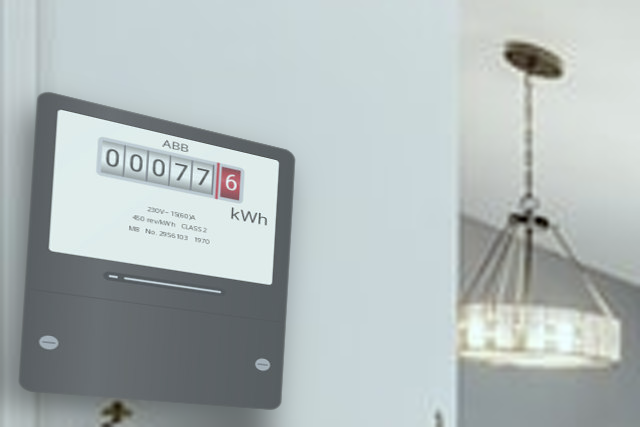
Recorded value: 77.6kWh
